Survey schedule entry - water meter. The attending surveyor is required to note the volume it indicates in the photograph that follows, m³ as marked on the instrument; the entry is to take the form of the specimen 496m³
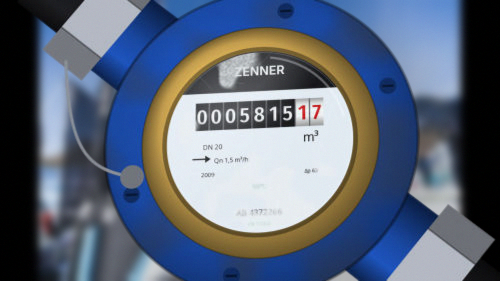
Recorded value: 5815.17m³
